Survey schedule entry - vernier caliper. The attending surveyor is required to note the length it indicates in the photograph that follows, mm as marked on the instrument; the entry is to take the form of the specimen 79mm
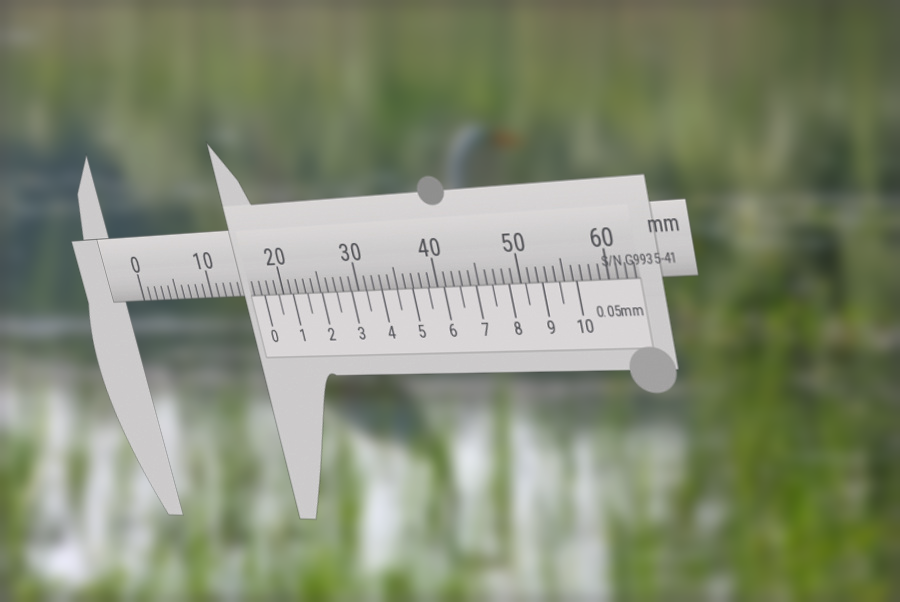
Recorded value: 17.4mm
